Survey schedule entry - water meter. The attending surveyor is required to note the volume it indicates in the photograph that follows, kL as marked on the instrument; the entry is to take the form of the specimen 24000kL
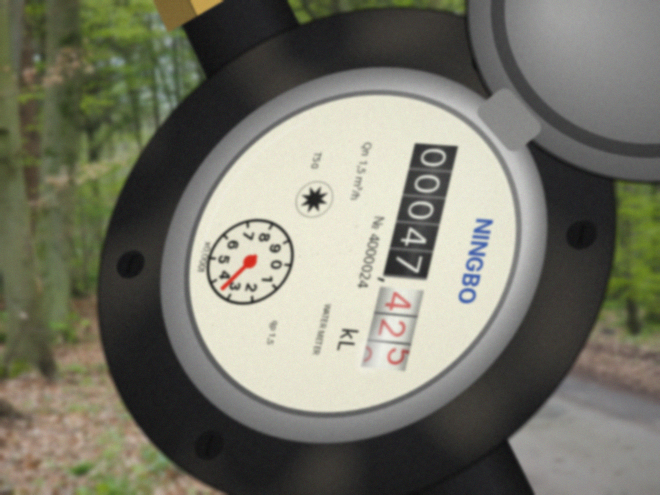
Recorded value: 47.4253kL
